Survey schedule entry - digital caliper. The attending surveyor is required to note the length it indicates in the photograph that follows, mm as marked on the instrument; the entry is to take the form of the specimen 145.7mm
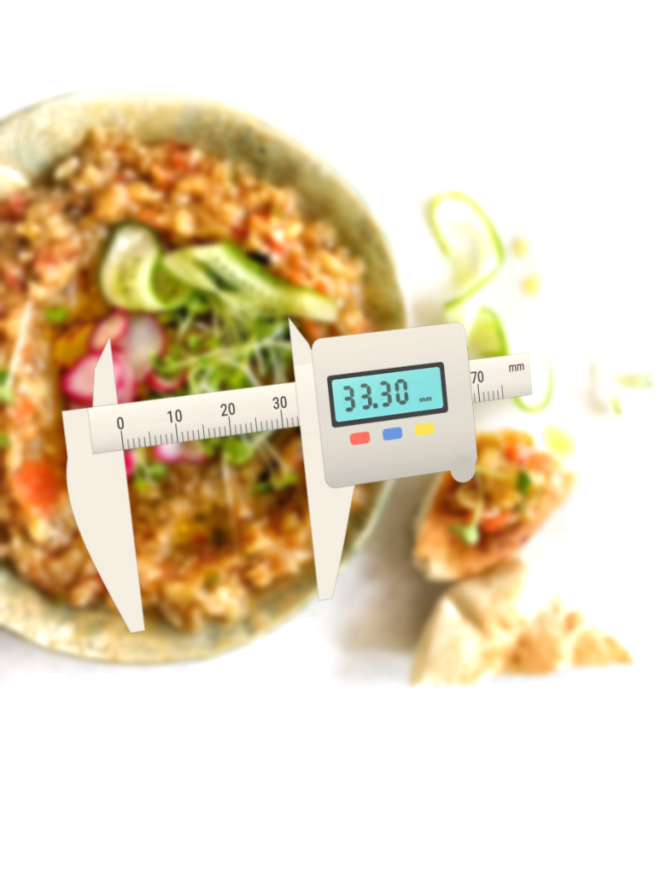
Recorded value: 33.30mm
